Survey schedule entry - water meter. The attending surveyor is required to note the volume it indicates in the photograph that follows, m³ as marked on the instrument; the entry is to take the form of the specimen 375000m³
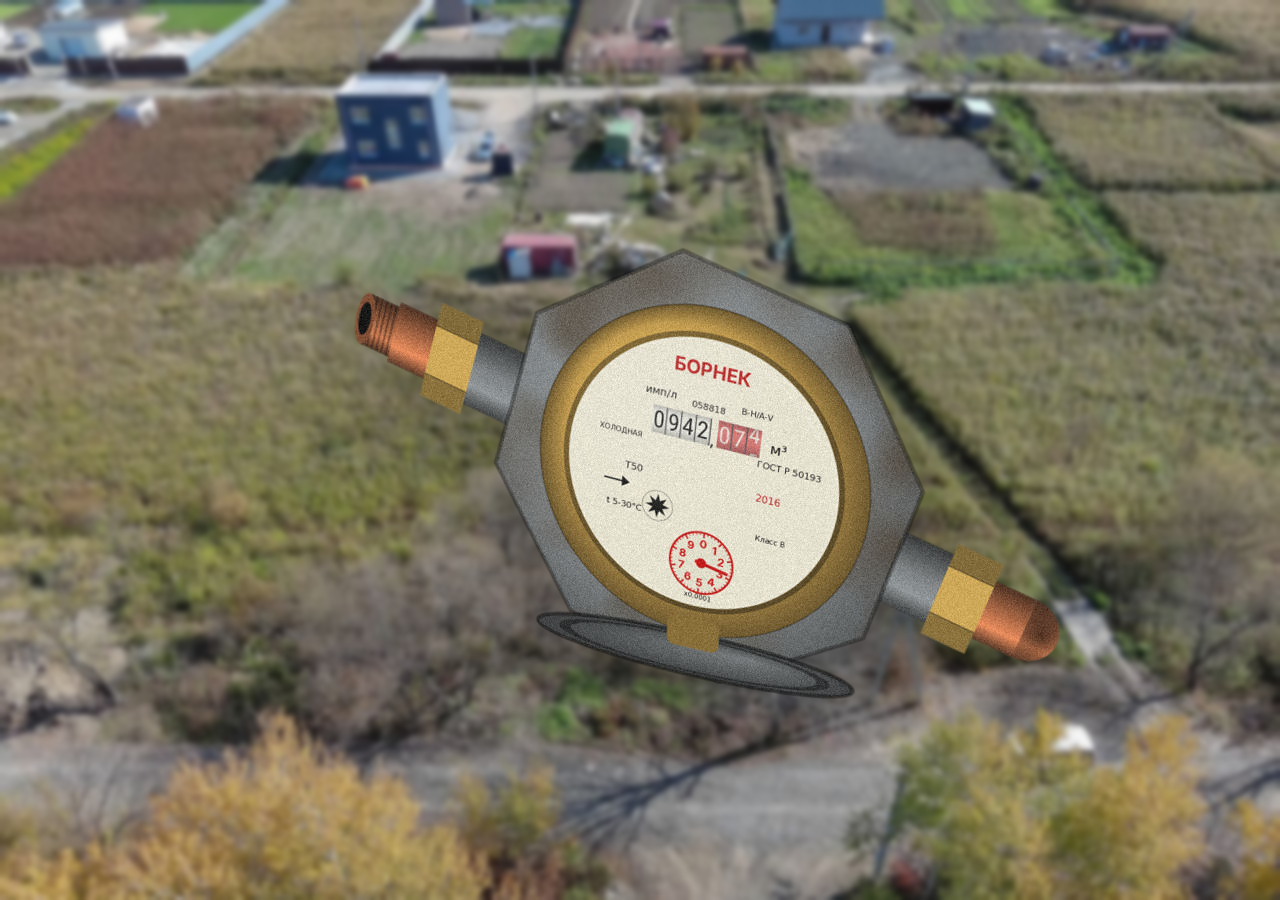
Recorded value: 942.0742m³
